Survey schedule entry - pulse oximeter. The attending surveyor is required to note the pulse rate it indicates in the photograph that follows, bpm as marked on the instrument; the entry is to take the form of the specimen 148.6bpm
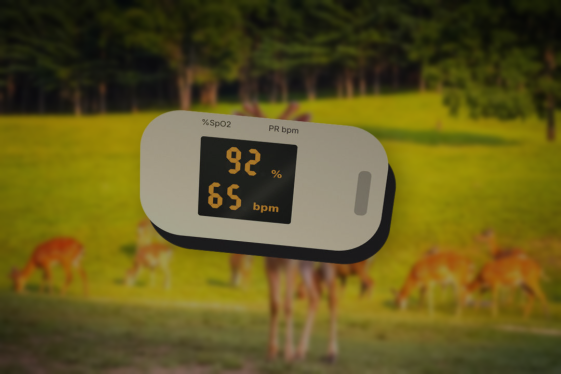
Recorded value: 65bpm
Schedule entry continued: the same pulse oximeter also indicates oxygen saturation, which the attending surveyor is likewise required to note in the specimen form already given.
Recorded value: 92%
